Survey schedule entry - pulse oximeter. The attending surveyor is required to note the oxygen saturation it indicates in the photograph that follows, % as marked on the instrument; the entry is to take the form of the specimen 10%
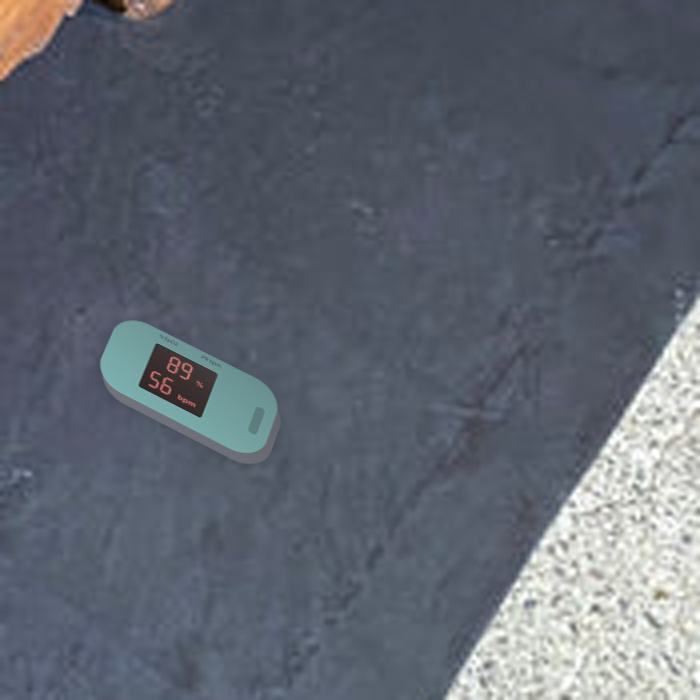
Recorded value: 89%
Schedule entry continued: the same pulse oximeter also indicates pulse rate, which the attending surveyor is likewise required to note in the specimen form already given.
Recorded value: 56bpm
